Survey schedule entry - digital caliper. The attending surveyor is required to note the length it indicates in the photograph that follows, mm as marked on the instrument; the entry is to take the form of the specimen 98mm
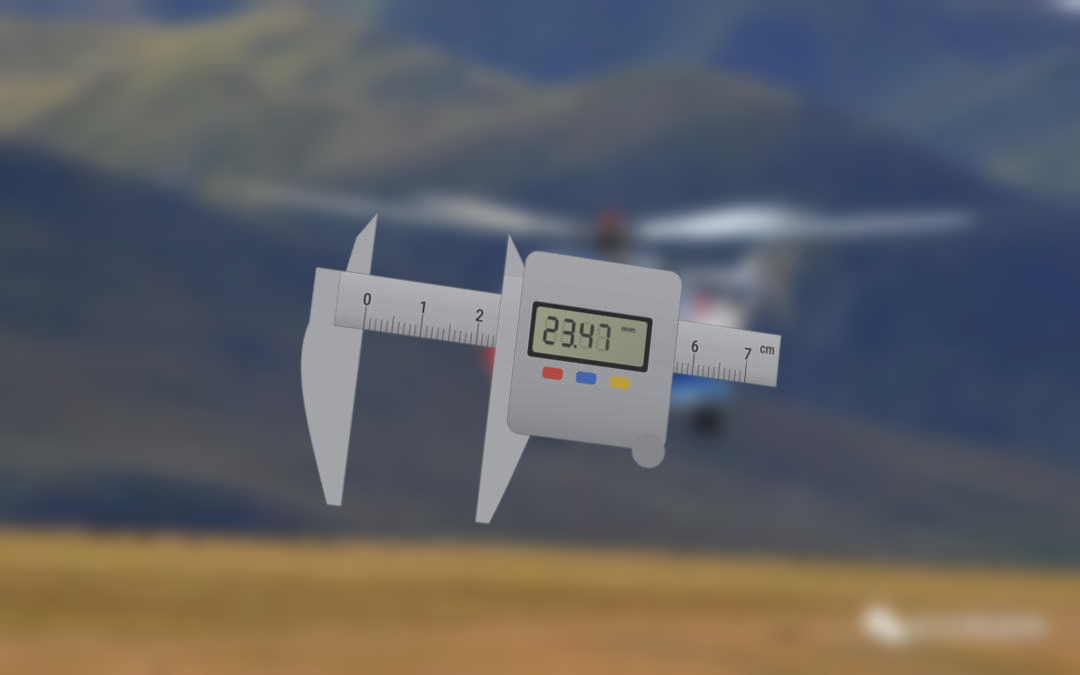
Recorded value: 23.47mm
